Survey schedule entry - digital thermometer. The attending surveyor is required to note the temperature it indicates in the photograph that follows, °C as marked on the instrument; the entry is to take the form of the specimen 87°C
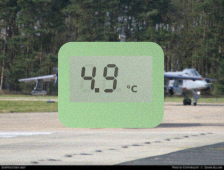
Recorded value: 4.9°C
